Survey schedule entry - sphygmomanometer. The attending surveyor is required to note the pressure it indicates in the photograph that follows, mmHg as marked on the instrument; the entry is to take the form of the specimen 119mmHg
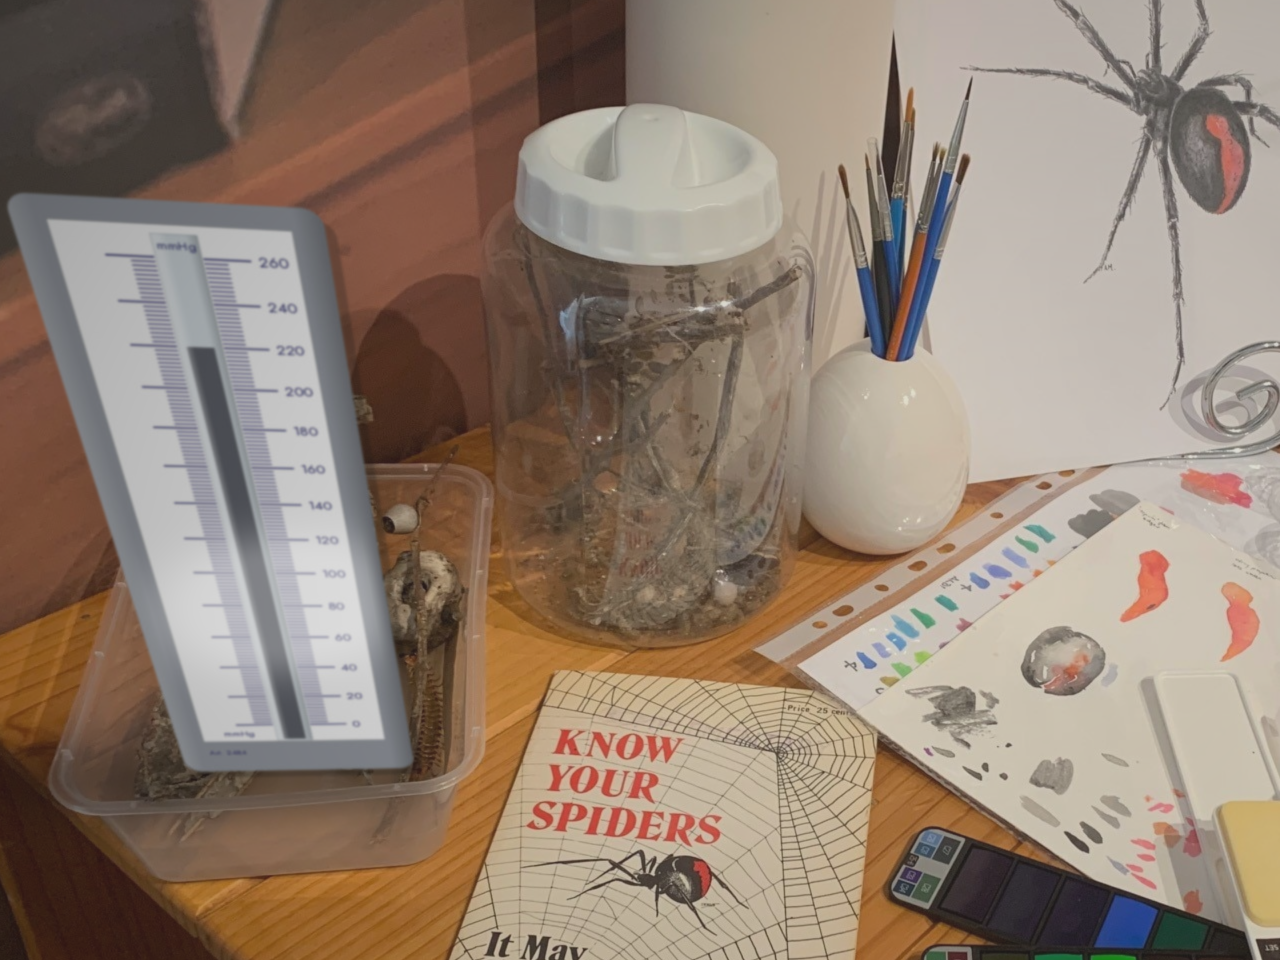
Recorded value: 220mmHg
